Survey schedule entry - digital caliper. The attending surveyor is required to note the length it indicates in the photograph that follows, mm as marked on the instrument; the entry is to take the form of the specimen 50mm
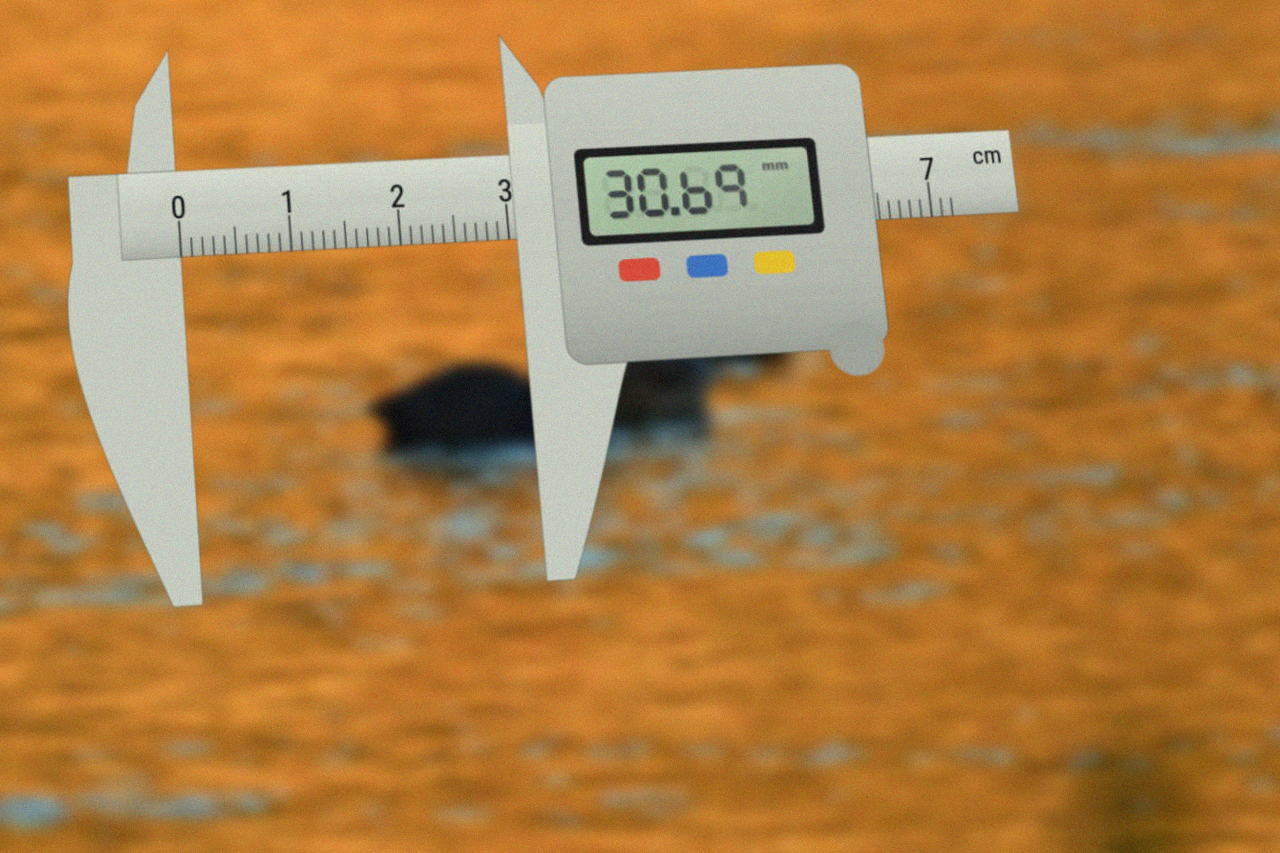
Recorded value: 30.69mm
